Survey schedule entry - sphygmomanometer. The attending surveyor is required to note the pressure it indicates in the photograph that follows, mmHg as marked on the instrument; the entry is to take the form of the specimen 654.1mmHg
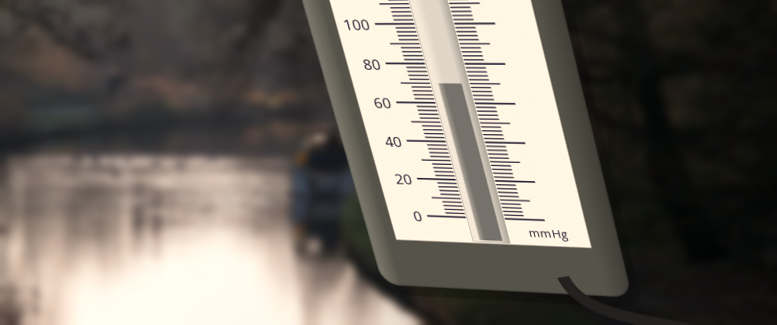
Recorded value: 70mmHg
